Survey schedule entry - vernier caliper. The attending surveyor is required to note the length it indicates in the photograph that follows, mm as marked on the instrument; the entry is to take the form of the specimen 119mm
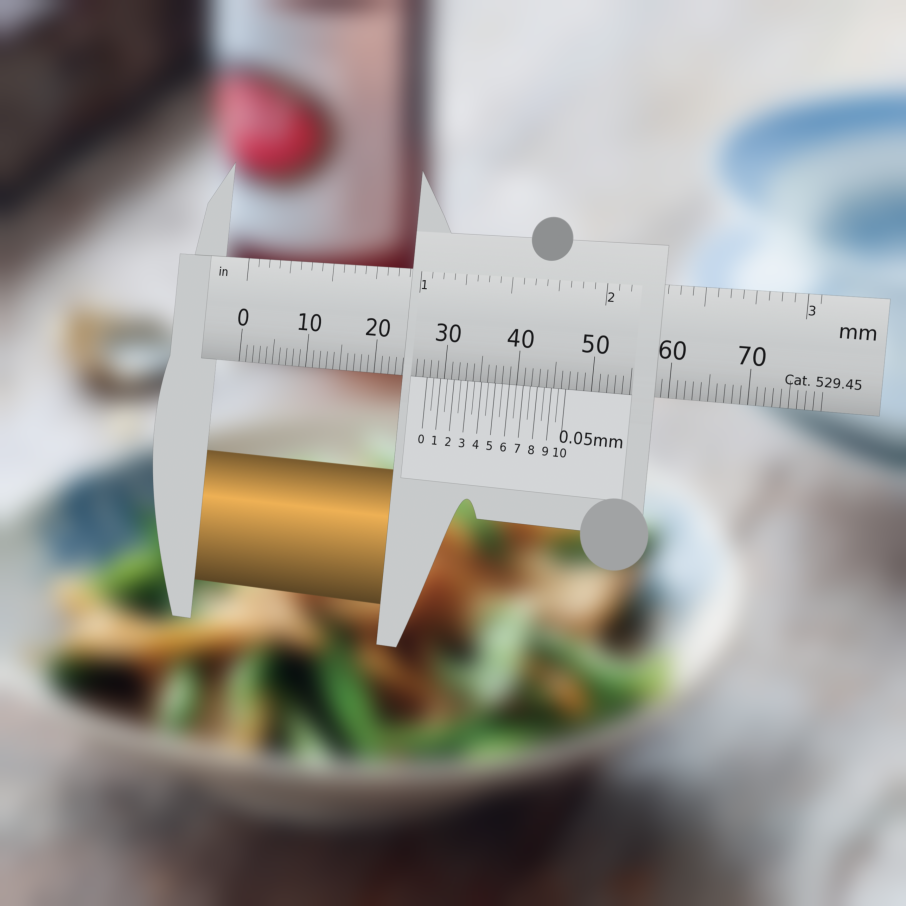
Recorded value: 27.6mm
